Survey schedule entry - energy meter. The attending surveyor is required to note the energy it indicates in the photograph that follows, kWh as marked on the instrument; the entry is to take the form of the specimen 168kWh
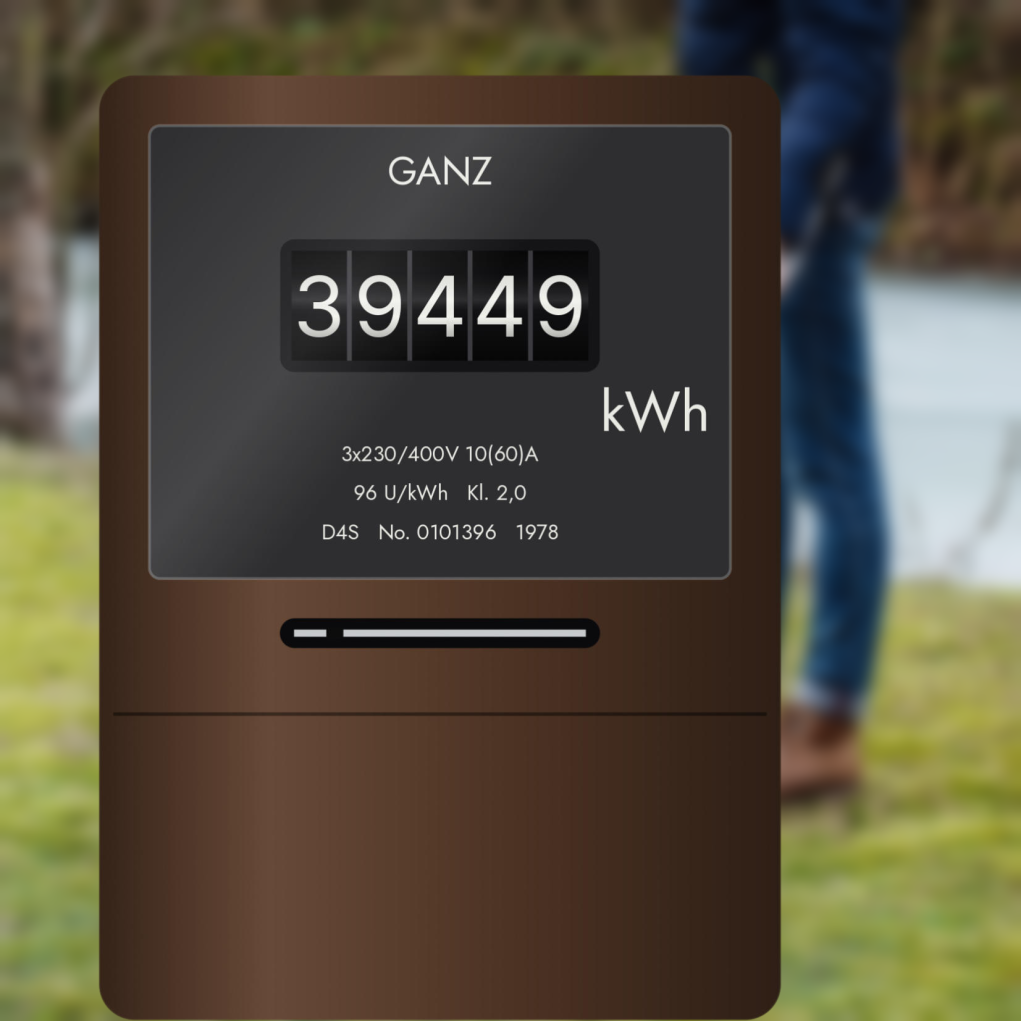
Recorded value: 39449kWh
